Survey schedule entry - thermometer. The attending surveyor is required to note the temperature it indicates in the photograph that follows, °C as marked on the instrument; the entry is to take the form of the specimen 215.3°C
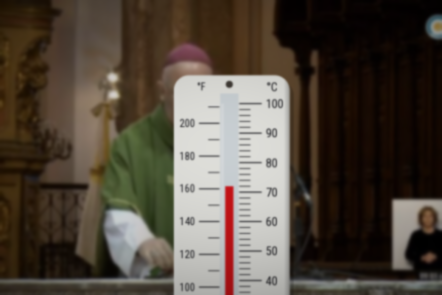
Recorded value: 72°C
